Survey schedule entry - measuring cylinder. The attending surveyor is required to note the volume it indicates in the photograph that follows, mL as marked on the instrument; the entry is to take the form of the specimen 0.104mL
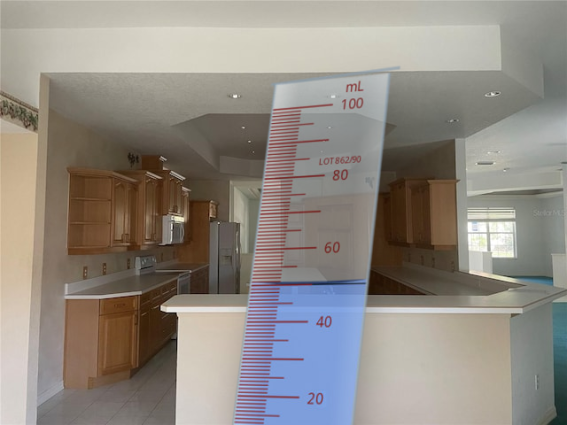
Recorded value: 50mL
